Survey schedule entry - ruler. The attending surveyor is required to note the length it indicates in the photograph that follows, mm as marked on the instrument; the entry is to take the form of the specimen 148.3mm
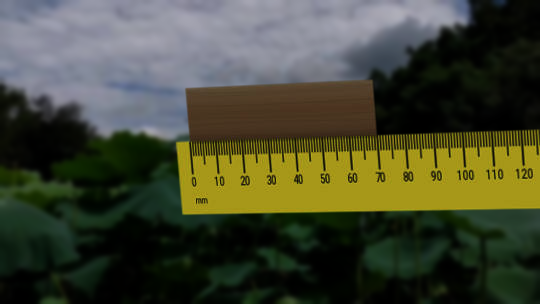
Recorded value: 70mm
